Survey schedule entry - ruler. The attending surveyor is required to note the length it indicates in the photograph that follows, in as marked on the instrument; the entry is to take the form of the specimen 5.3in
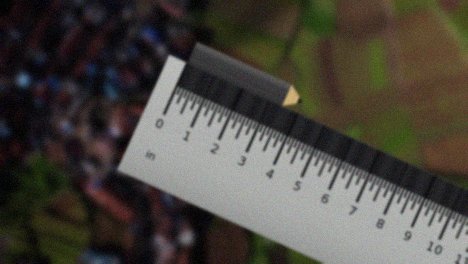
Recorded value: 4in
